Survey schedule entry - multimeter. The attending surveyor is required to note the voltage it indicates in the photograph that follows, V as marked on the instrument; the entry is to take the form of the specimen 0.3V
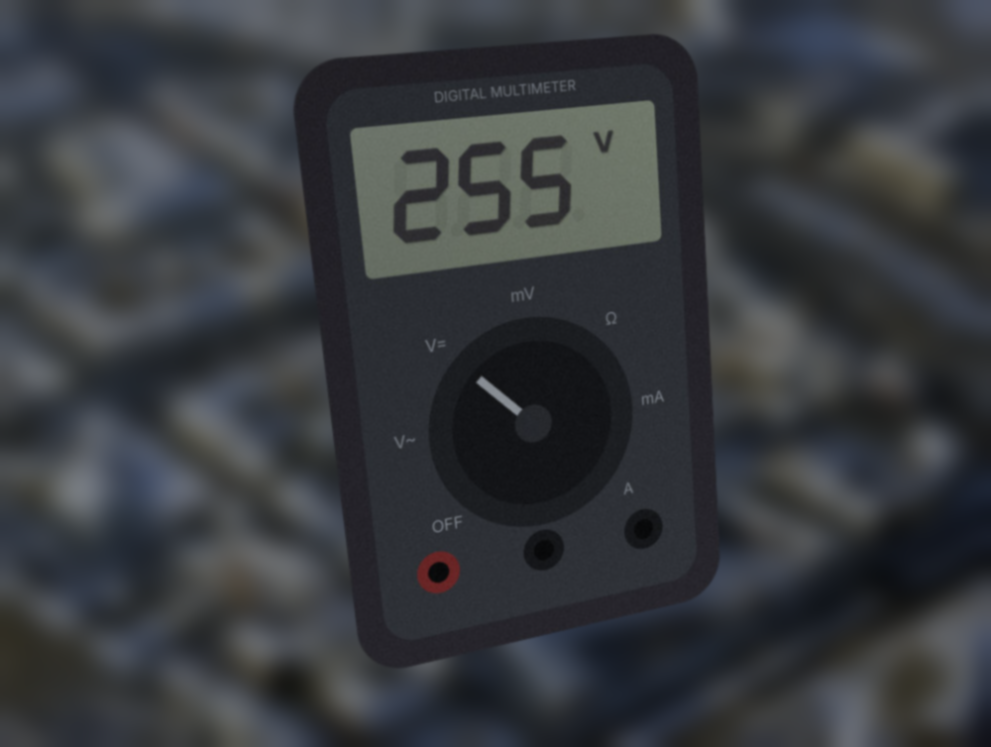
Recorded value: 255V
